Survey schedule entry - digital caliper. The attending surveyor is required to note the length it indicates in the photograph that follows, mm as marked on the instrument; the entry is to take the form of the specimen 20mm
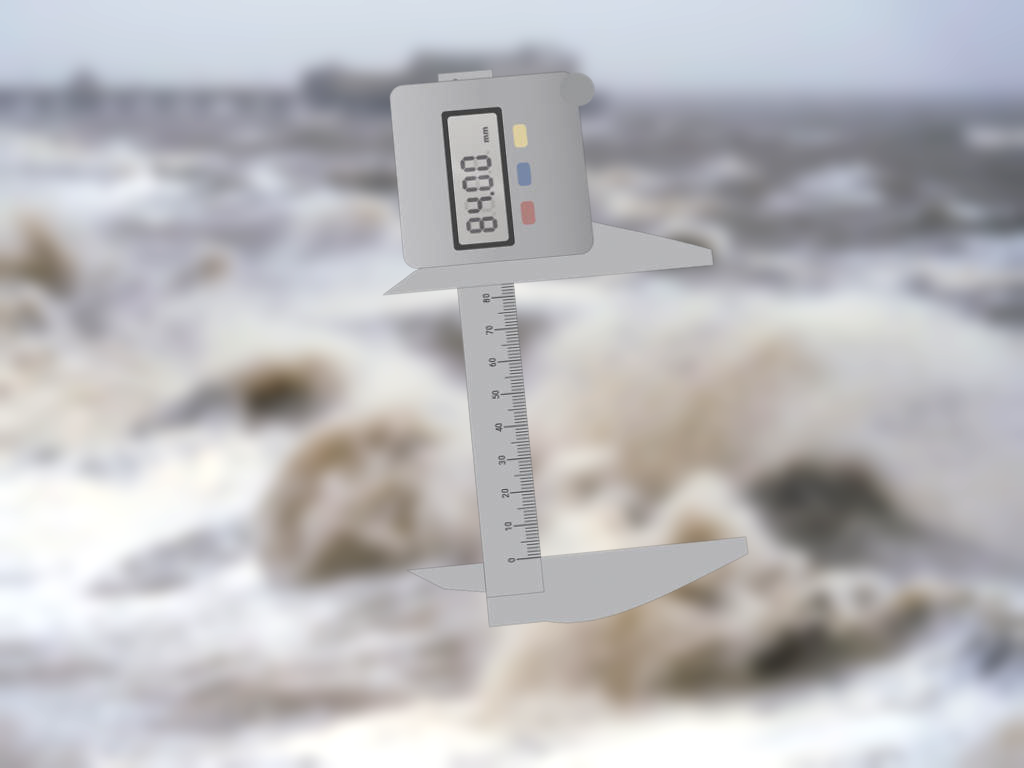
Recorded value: 84.00mm
